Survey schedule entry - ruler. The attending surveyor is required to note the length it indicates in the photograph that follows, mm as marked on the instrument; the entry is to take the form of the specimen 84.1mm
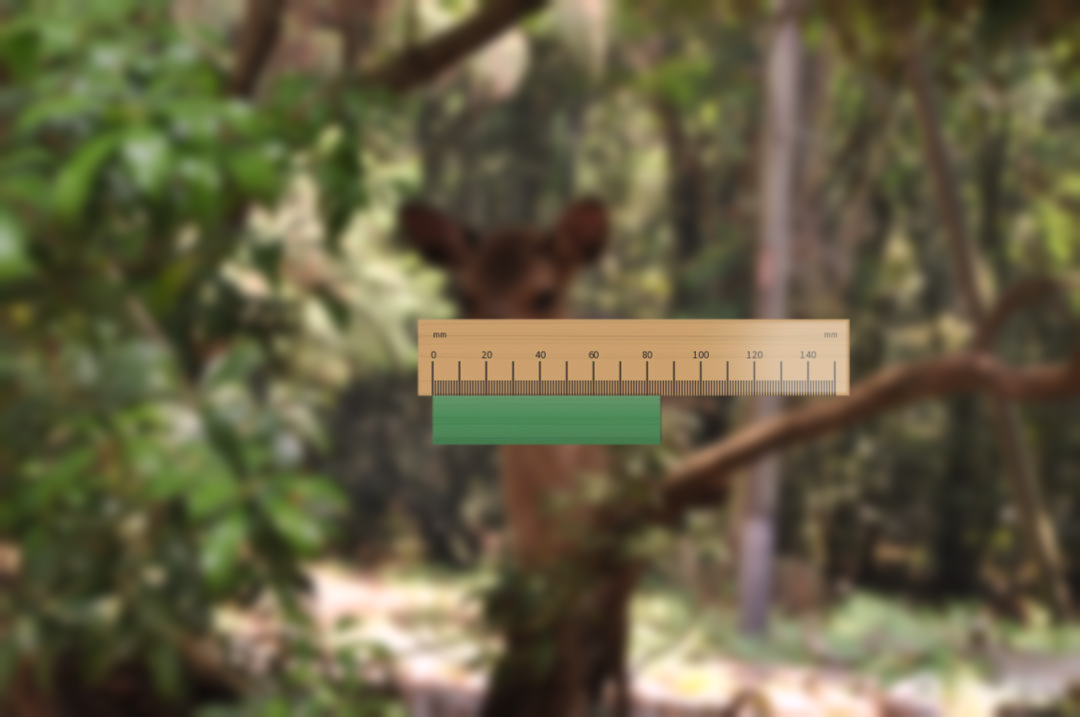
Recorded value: 85mm
